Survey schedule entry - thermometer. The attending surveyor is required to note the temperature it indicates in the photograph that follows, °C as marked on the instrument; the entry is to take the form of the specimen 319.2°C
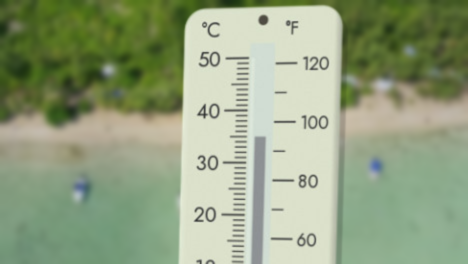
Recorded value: 35°C
